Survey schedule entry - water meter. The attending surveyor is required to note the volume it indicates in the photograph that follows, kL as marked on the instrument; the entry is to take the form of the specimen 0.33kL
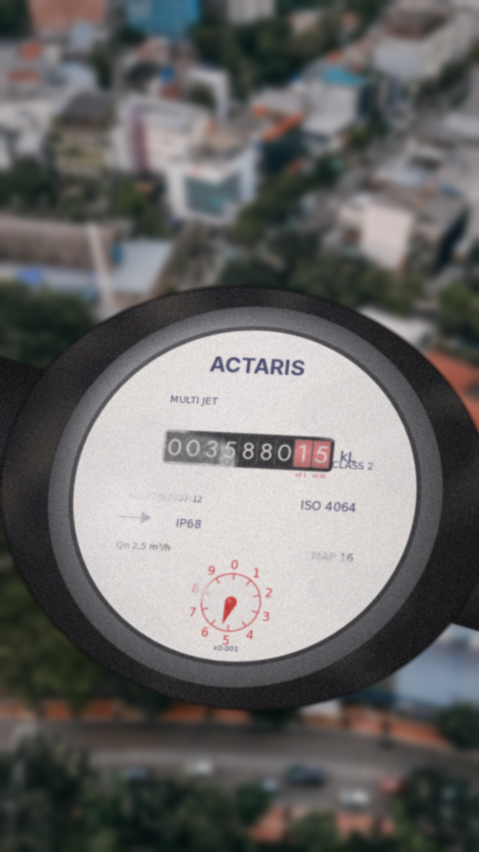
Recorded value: 35880.155kL
